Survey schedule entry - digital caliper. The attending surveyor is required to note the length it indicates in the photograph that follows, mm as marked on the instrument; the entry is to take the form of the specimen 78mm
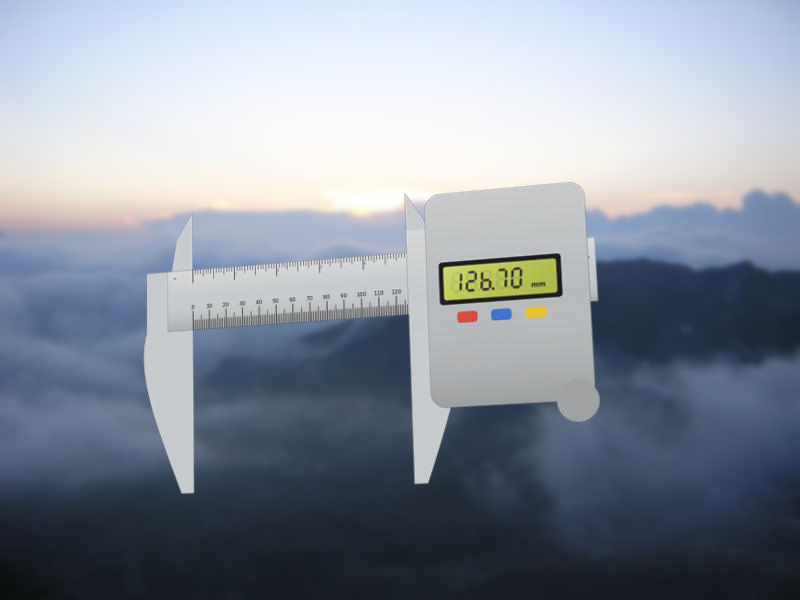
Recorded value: 126.70mm
